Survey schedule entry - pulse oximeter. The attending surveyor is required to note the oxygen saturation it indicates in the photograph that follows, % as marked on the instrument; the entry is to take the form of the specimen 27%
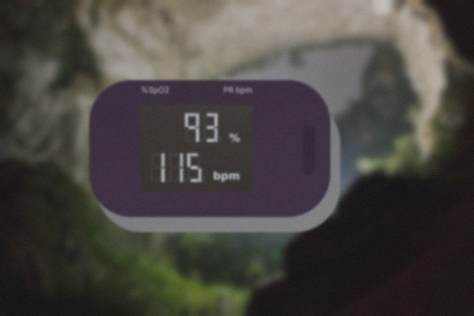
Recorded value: 93%
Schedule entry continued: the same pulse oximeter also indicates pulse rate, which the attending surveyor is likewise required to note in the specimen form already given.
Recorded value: 115bpm
